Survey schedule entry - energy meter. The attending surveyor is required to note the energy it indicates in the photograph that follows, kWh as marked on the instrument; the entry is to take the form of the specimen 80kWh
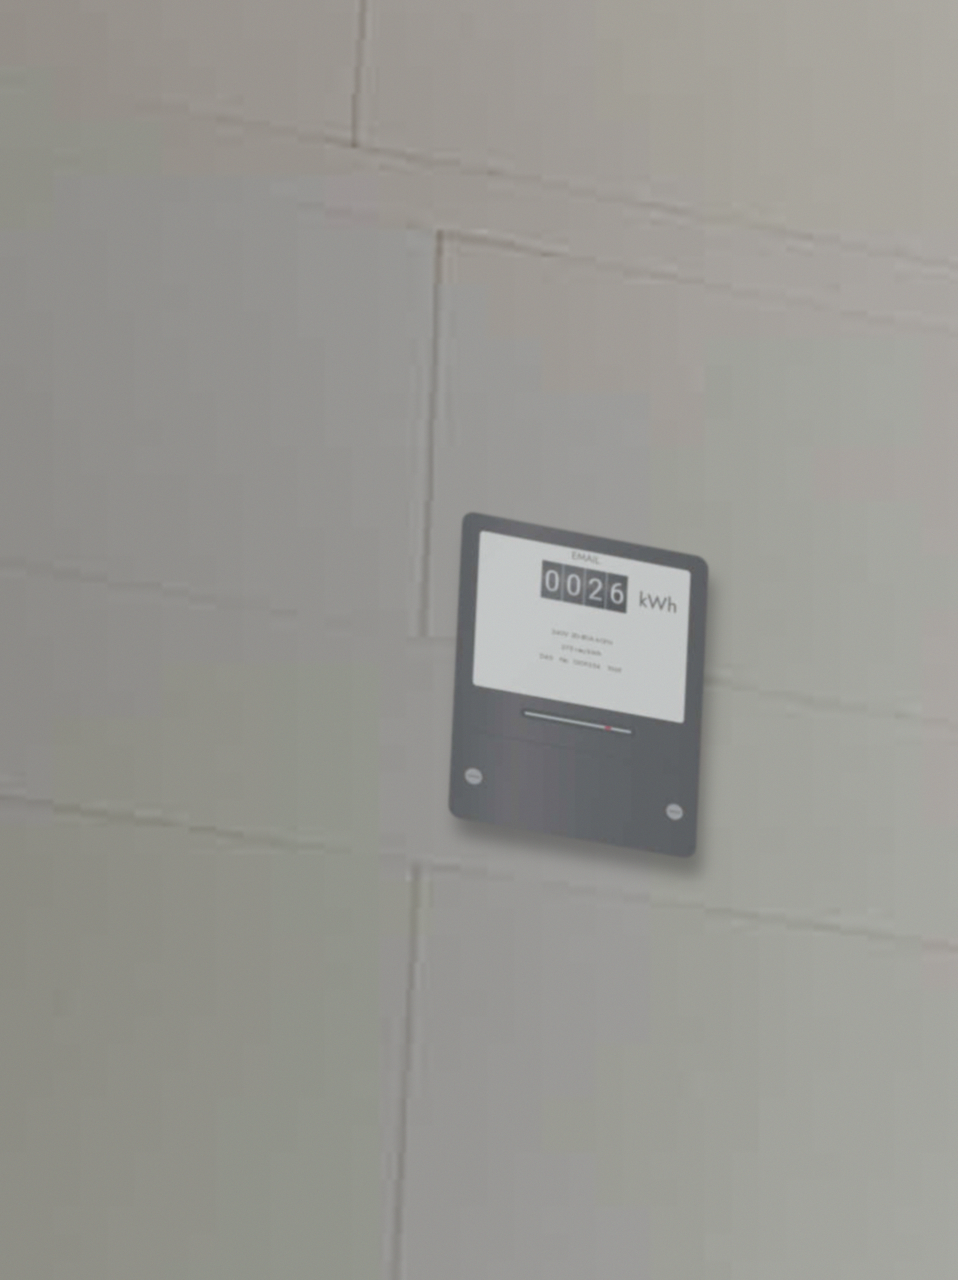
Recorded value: 26kWh
